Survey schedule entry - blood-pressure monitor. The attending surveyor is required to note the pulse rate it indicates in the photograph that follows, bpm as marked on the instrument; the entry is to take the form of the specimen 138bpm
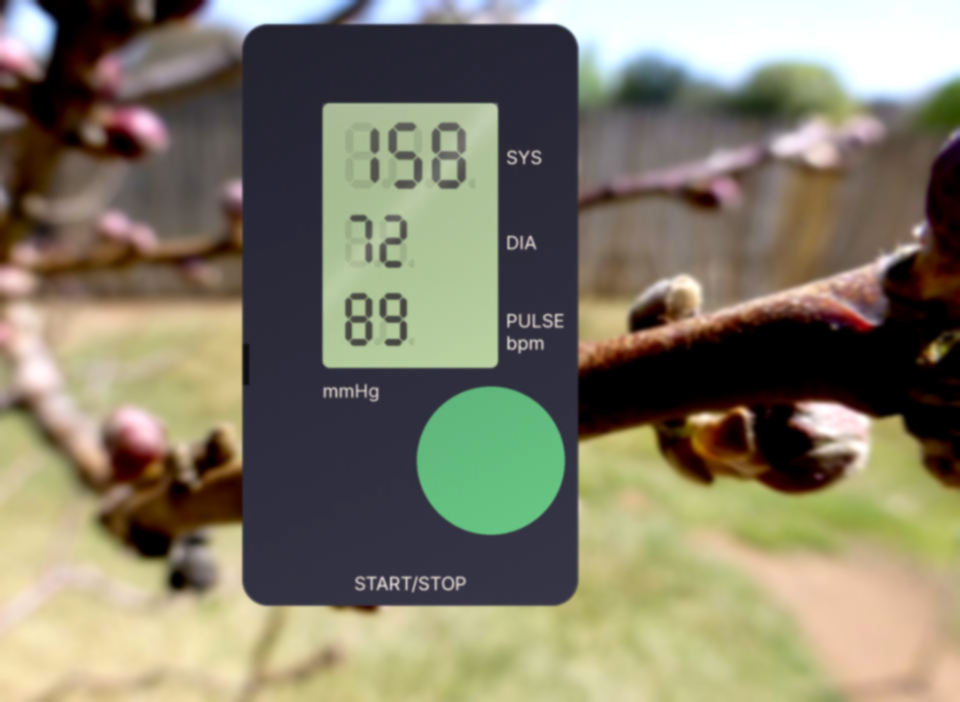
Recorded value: 89bpm
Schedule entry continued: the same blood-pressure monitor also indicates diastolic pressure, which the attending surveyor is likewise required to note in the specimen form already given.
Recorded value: 72mmHg
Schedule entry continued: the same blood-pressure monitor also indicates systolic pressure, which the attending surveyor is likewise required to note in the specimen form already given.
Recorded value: 158mmHg
